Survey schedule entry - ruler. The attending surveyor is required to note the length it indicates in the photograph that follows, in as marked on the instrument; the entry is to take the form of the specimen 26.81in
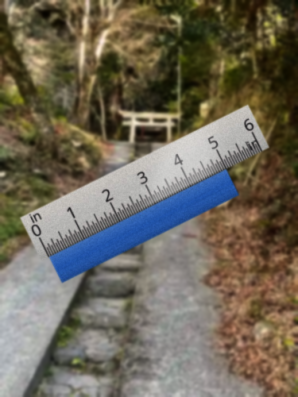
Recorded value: 5in
